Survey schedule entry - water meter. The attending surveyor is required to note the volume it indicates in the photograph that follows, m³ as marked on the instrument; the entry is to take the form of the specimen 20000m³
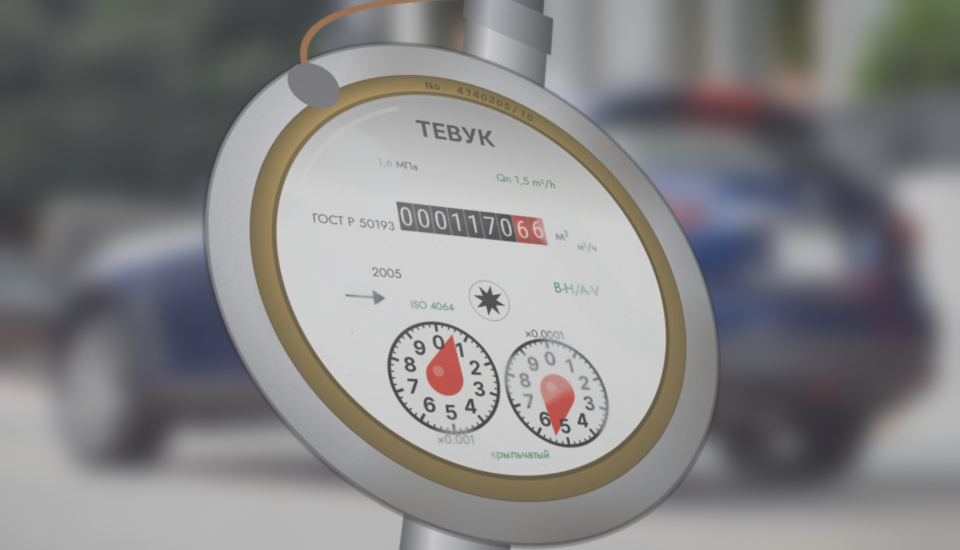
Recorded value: 1170.6605m³
